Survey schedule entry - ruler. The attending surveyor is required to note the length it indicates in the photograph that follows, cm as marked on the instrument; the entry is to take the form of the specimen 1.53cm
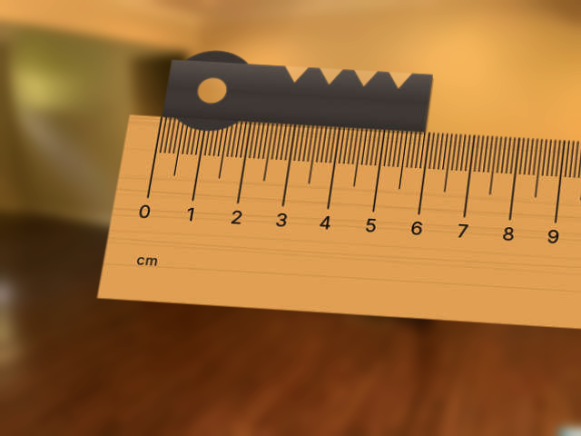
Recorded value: 5.9cm
